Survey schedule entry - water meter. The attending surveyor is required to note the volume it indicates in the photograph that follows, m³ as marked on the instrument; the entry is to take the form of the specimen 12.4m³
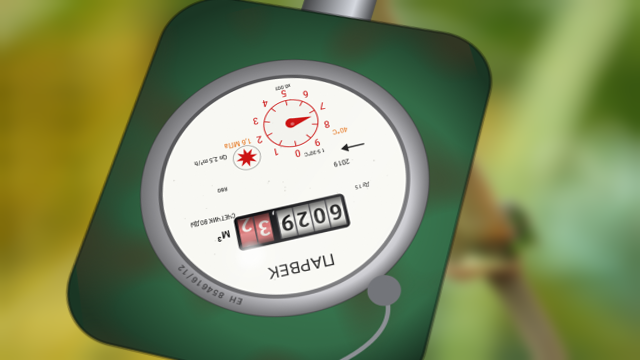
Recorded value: 6029.317m³
